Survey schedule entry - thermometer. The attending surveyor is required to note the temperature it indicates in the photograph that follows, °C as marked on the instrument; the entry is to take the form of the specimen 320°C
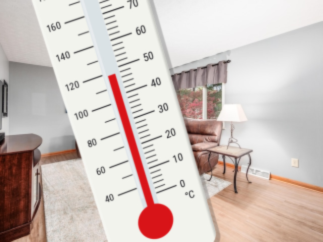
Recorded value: 48°C
